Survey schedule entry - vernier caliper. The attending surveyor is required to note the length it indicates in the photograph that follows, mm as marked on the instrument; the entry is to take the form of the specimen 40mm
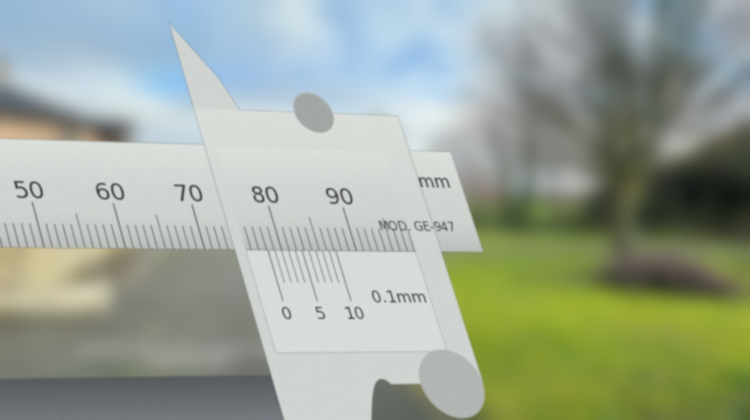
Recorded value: 78.2mm
